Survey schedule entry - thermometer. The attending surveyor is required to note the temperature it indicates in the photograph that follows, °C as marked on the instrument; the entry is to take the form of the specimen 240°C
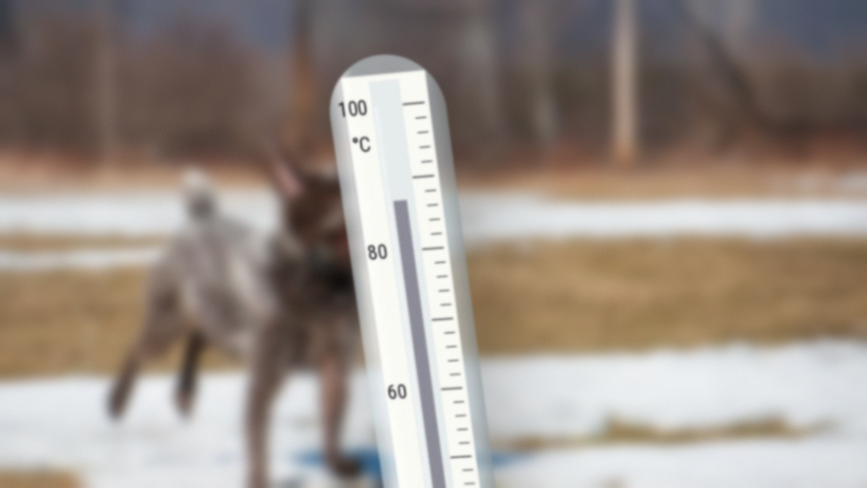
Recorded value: 87°C
